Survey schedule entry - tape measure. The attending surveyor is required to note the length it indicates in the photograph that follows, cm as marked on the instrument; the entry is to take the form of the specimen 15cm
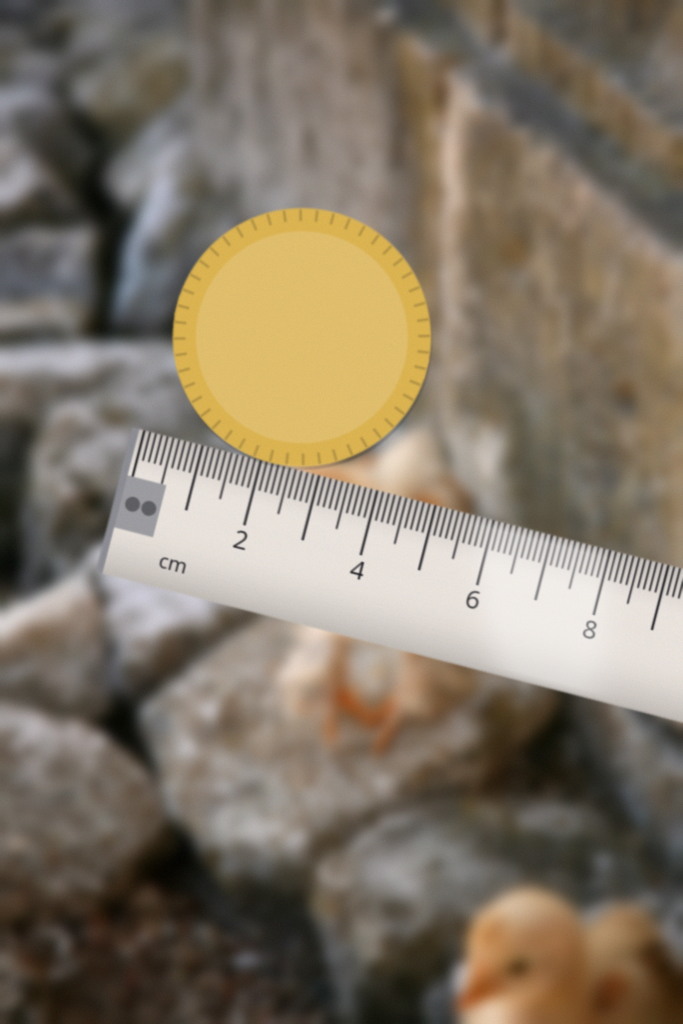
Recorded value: 4.3cm
